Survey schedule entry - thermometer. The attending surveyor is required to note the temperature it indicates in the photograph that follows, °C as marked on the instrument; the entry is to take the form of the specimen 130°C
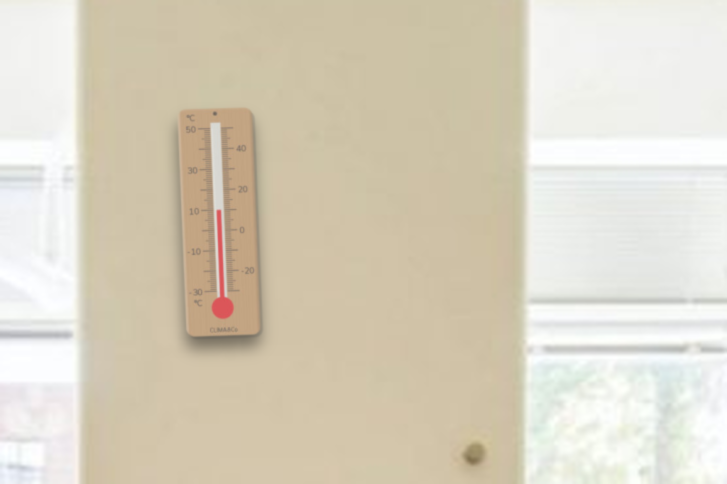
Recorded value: 10°C
